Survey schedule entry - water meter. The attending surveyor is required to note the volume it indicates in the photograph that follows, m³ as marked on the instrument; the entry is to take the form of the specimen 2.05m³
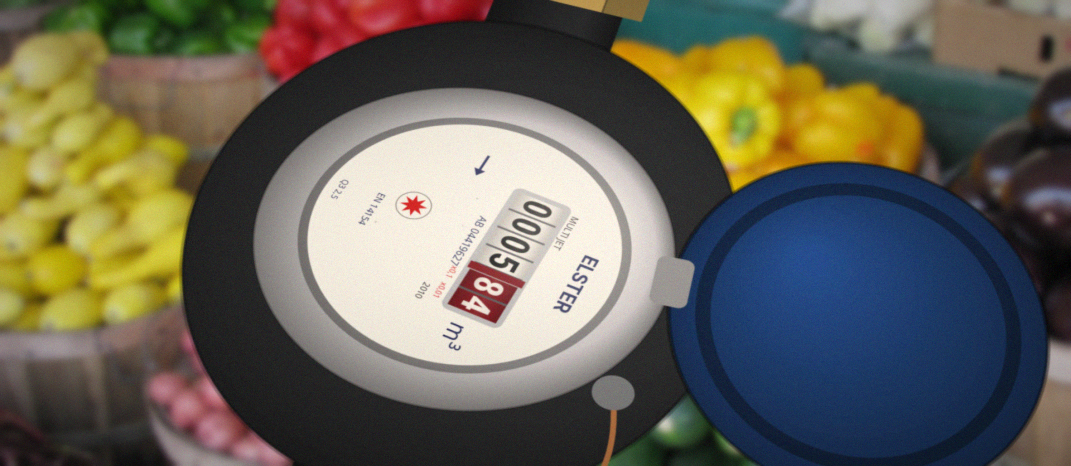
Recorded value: 5.84m³
